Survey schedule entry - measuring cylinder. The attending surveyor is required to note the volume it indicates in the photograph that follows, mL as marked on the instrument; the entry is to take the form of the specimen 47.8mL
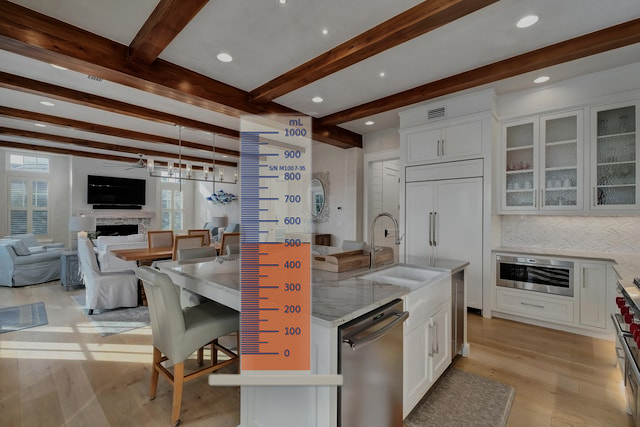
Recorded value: 500mL
